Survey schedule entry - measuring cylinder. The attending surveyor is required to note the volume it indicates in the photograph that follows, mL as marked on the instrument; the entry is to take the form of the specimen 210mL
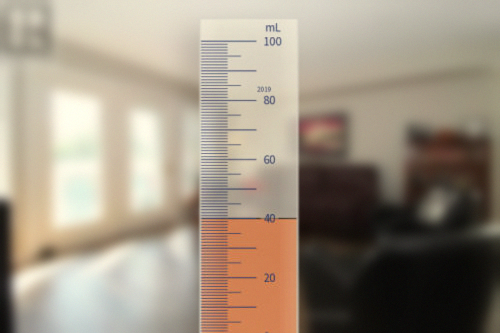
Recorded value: 40mL
